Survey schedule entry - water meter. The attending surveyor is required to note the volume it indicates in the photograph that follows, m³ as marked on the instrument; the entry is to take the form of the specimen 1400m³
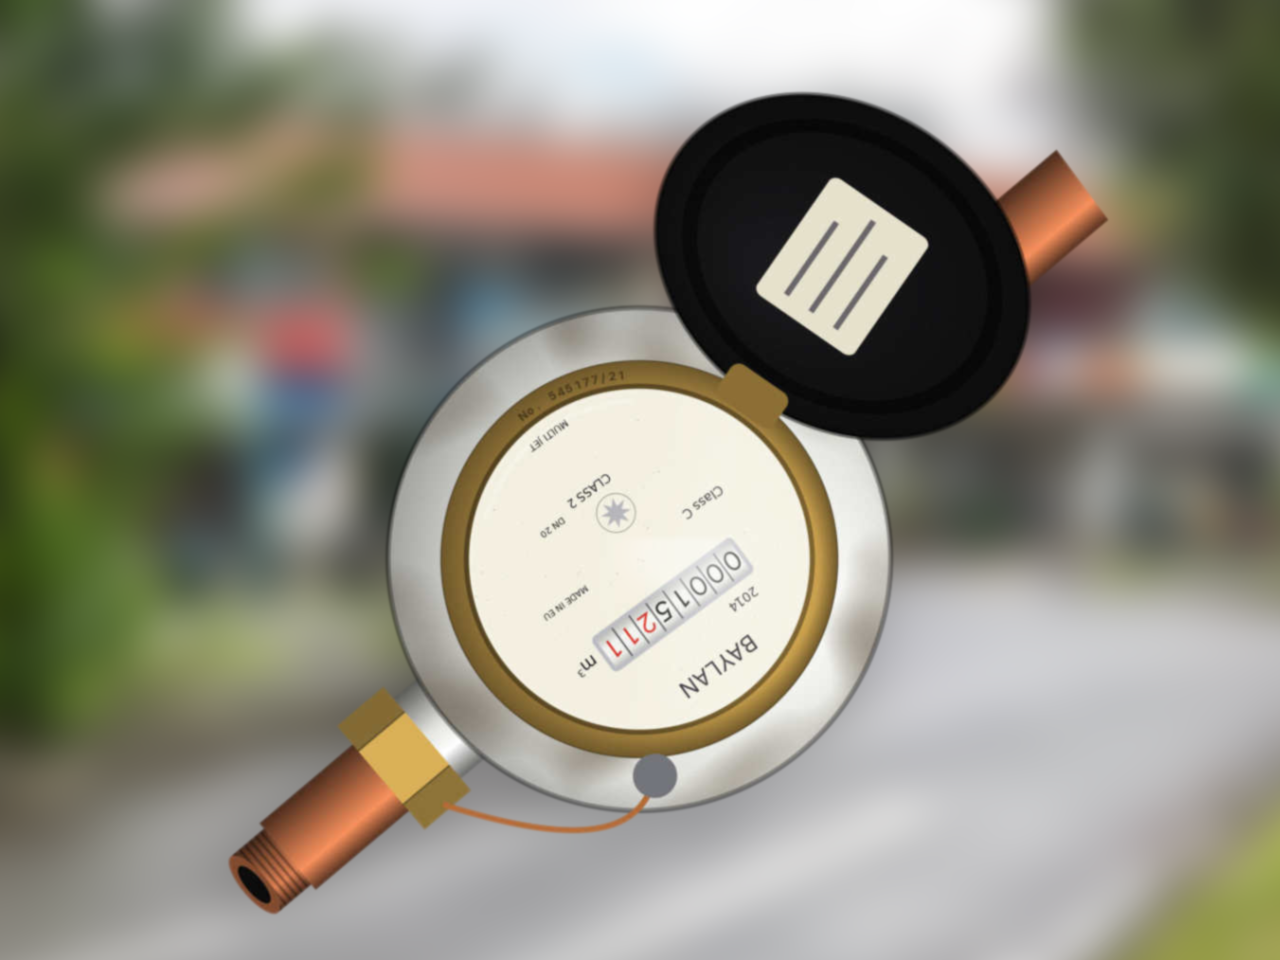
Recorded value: 15.211m³
